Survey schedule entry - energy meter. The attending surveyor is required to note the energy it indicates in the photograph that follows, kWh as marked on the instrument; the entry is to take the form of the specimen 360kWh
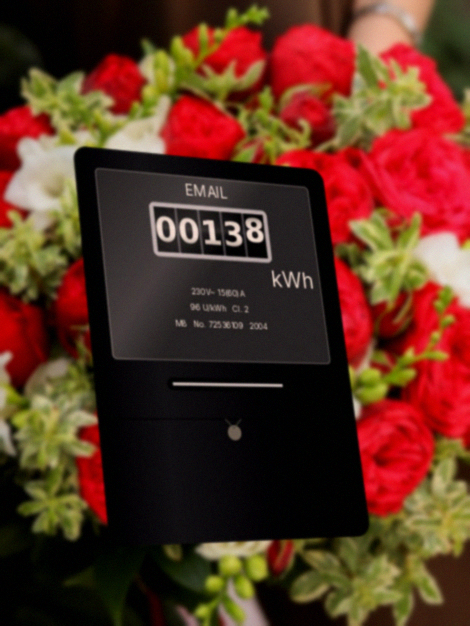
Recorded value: 138kWh
